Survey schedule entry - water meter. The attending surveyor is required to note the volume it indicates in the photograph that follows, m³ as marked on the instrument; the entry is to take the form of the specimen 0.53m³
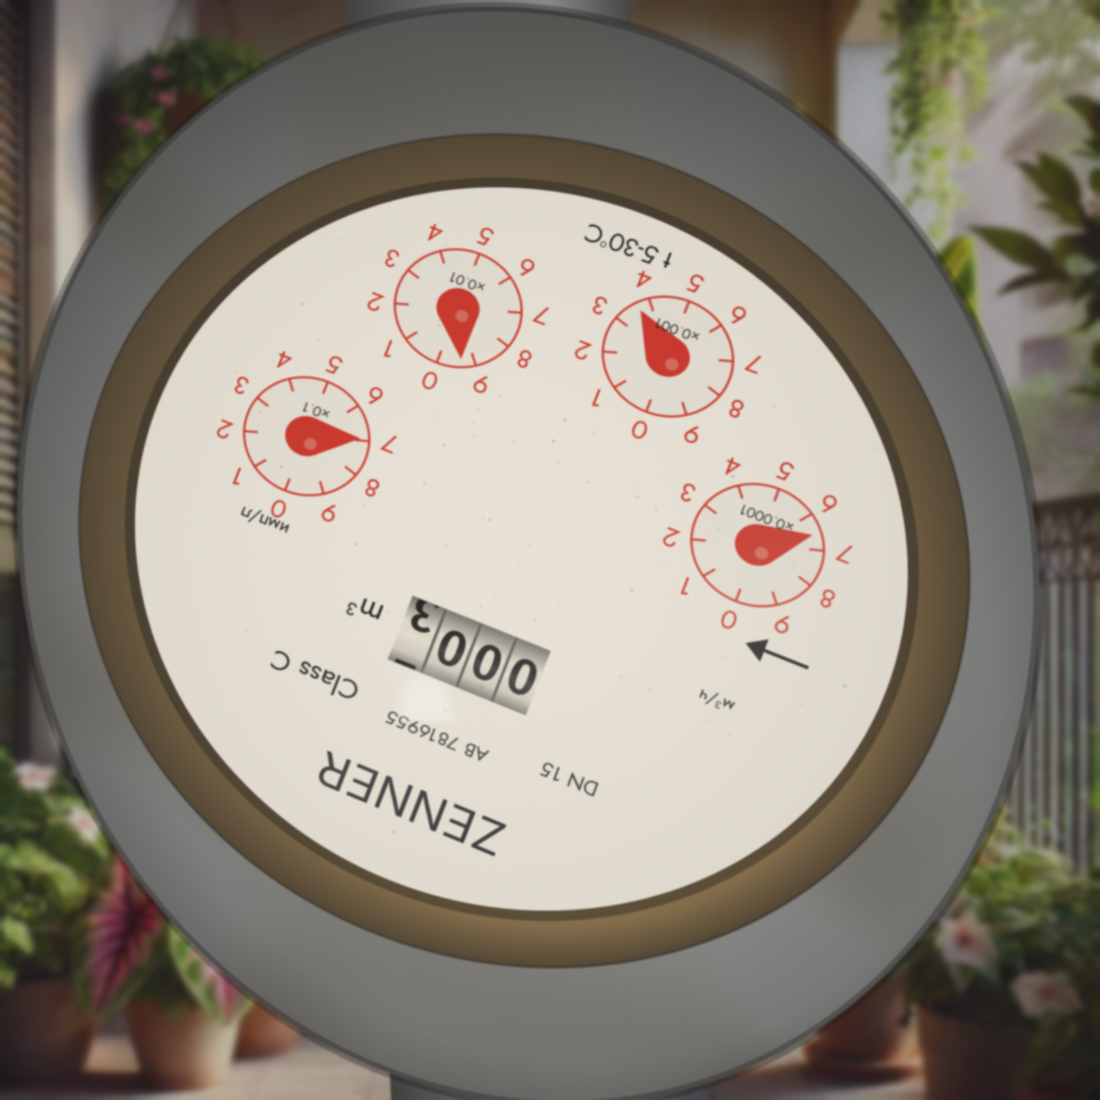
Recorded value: 2.6936m³
